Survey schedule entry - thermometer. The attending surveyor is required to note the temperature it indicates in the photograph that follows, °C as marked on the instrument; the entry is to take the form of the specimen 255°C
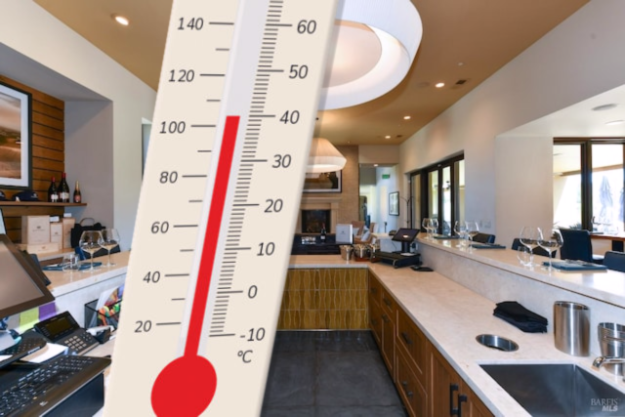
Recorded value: 40°C
